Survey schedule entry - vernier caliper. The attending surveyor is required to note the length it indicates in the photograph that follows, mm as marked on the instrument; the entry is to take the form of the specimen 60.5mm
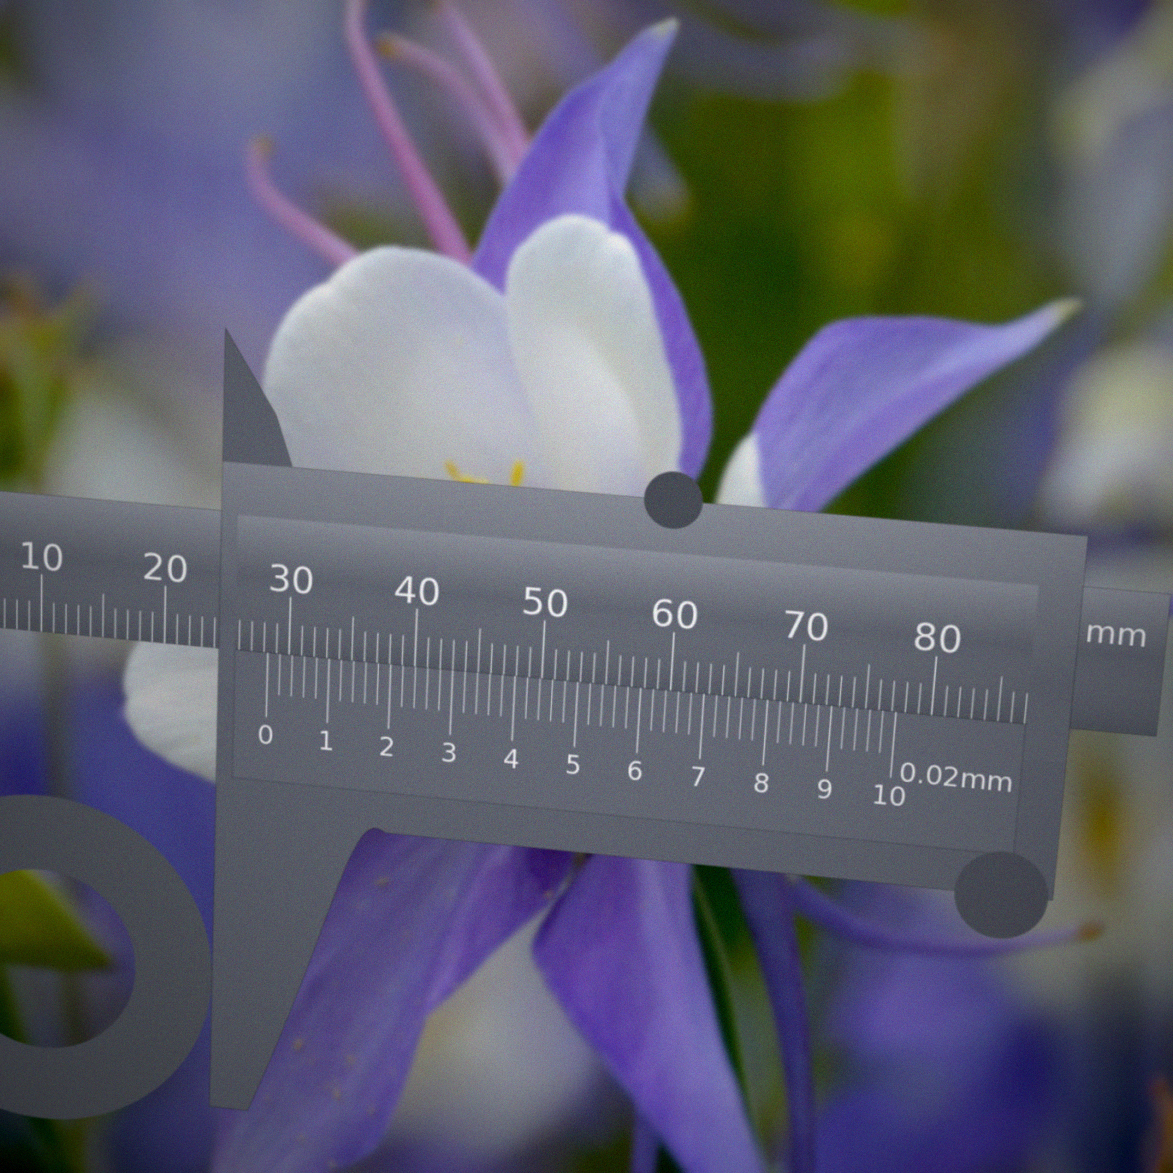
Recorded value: 28.3mm
